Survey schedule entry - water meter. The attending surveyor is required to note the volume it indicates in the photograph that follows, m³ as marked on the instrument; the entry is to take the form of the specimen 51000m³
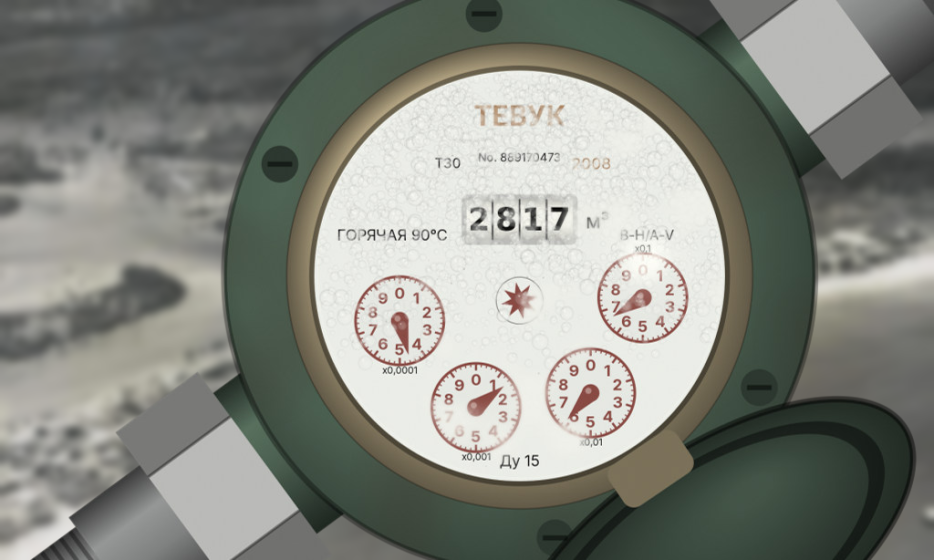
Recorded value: 2817.6614m³
